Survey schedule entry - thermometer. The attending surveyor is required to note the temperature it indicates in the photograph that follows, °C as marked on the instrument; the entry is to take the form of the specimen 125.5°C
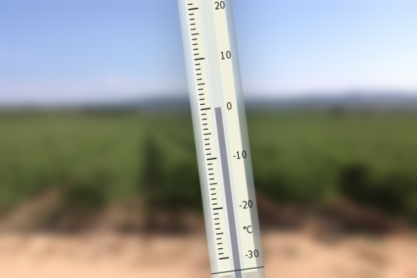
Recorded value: 0°C
